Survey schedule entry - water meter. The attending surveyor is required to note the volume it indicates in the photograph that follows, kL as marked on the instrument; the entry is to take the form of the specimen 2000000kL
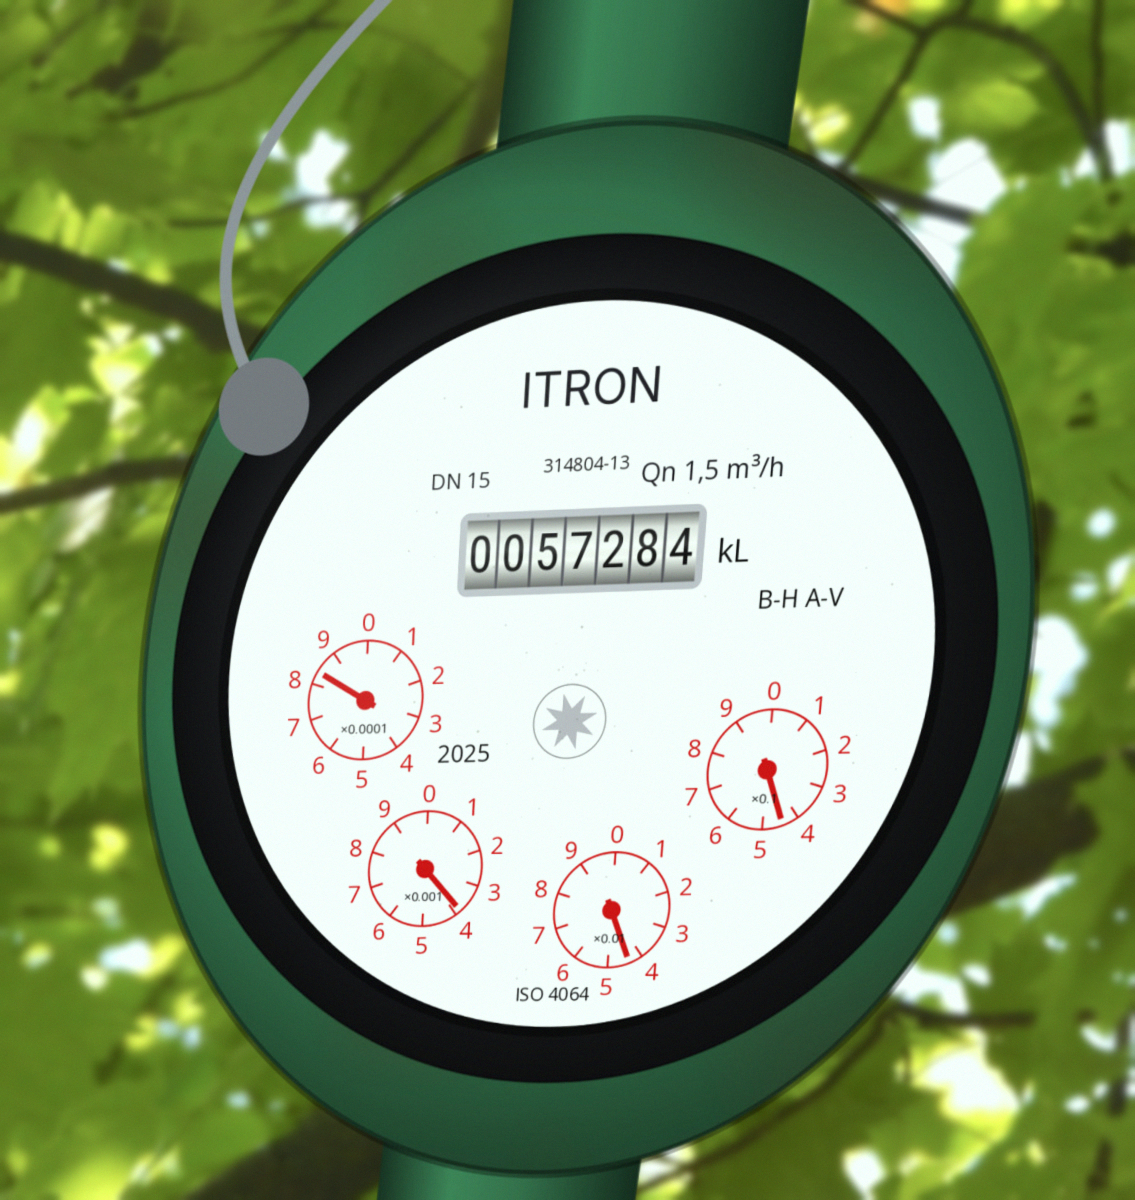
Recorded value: 57284.4438kL
